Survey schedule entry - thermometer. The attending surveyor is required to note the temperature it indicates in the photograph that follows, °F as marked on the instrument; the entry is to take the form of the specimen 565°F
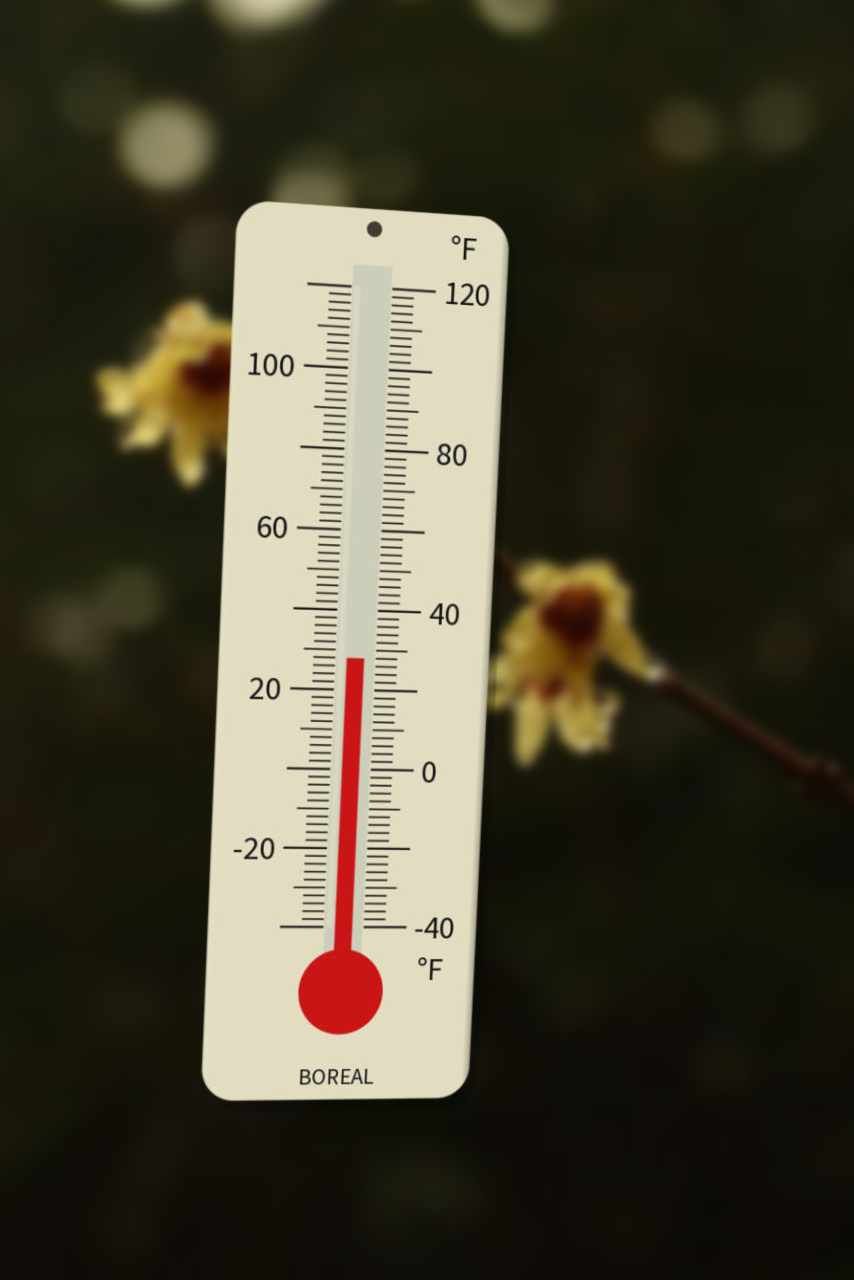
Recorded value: 28°F
